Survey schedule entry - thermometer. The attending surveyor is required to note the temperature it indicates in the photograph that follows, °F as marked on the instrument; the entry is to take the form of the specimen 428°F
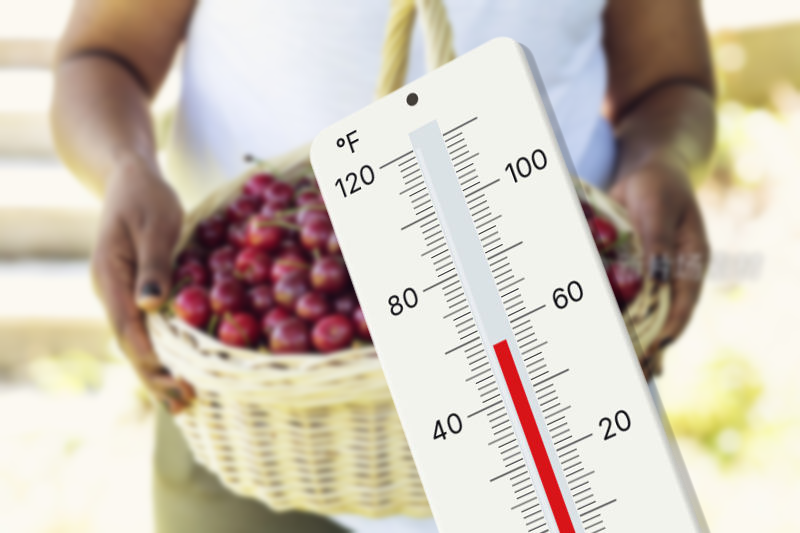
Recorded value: 56°F
